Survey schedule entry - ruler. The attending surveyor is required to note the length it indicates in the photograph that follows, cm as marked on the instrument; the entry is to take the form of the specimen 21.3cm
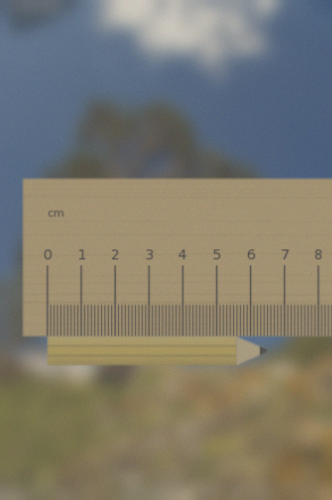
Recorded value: 6.5cm
